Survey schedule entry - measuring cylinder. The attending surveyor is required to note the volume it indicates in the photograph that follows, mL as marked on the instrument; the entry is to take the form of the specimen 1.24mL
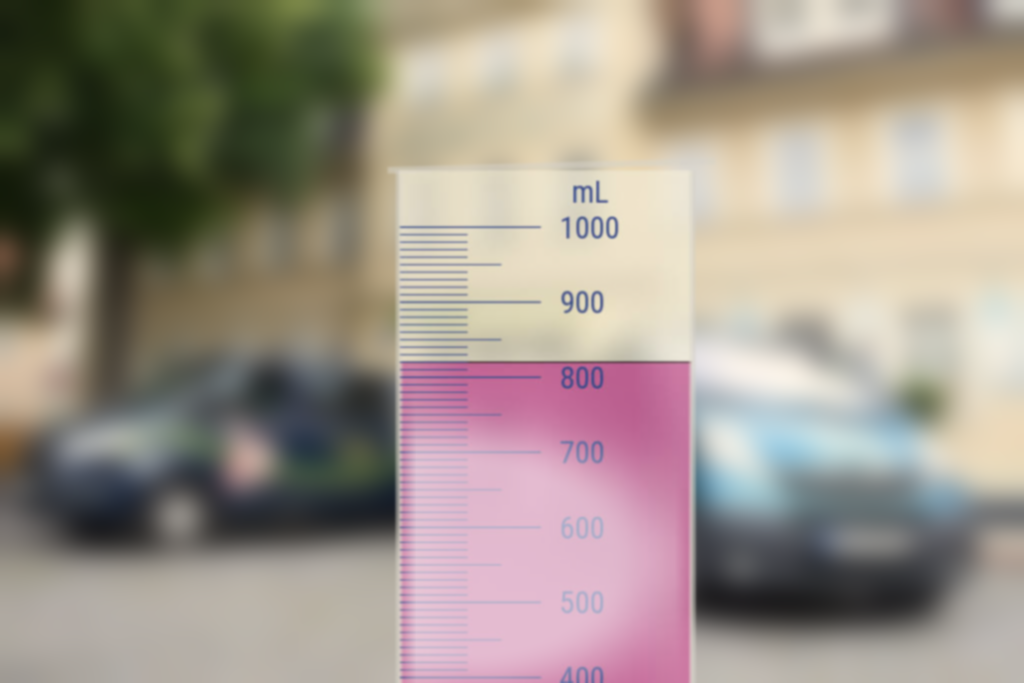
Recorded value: 820mL
